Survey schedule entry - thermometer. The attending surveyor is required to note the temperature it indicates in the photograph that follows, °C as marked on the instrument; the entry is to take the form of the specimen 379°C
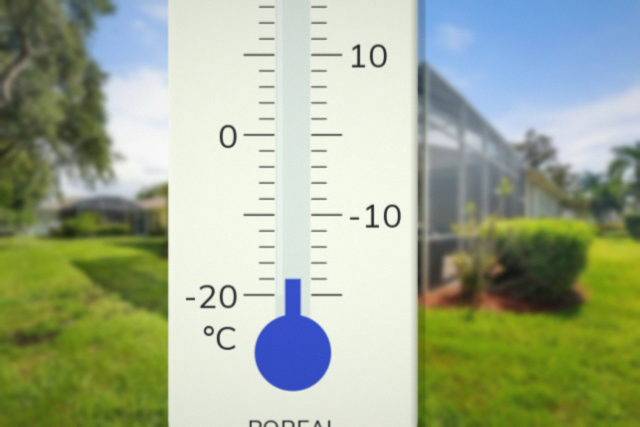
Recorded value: -18°C
